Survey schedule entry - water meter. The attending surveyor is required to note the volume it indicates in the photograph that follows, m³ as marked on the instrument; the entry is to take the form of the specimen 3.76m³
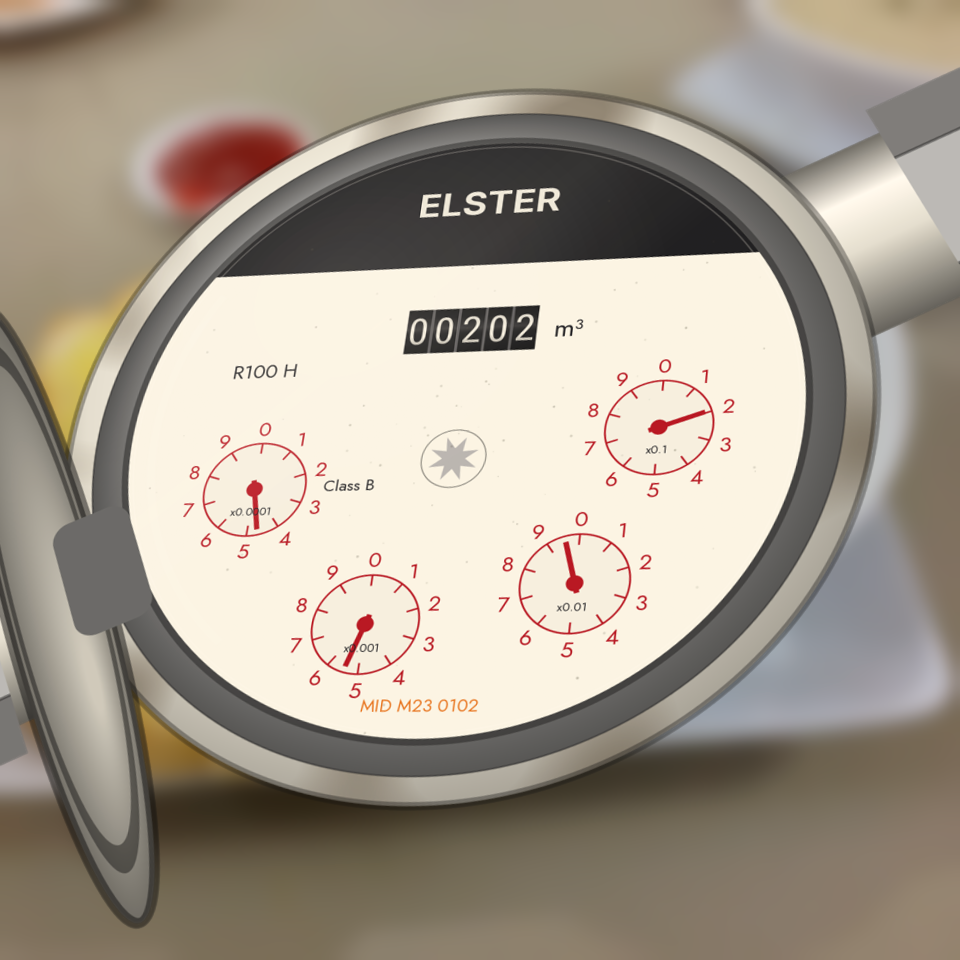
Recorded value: 202.1954m³
